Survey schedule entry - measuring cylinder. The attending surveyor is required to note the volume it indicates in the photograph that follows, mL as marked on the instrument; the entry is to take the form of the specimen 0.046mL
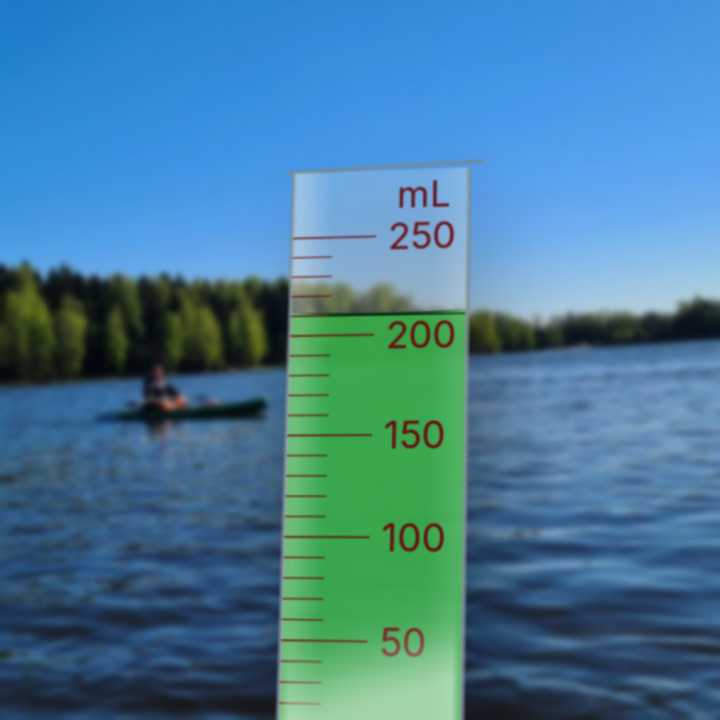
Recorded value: 210mL
